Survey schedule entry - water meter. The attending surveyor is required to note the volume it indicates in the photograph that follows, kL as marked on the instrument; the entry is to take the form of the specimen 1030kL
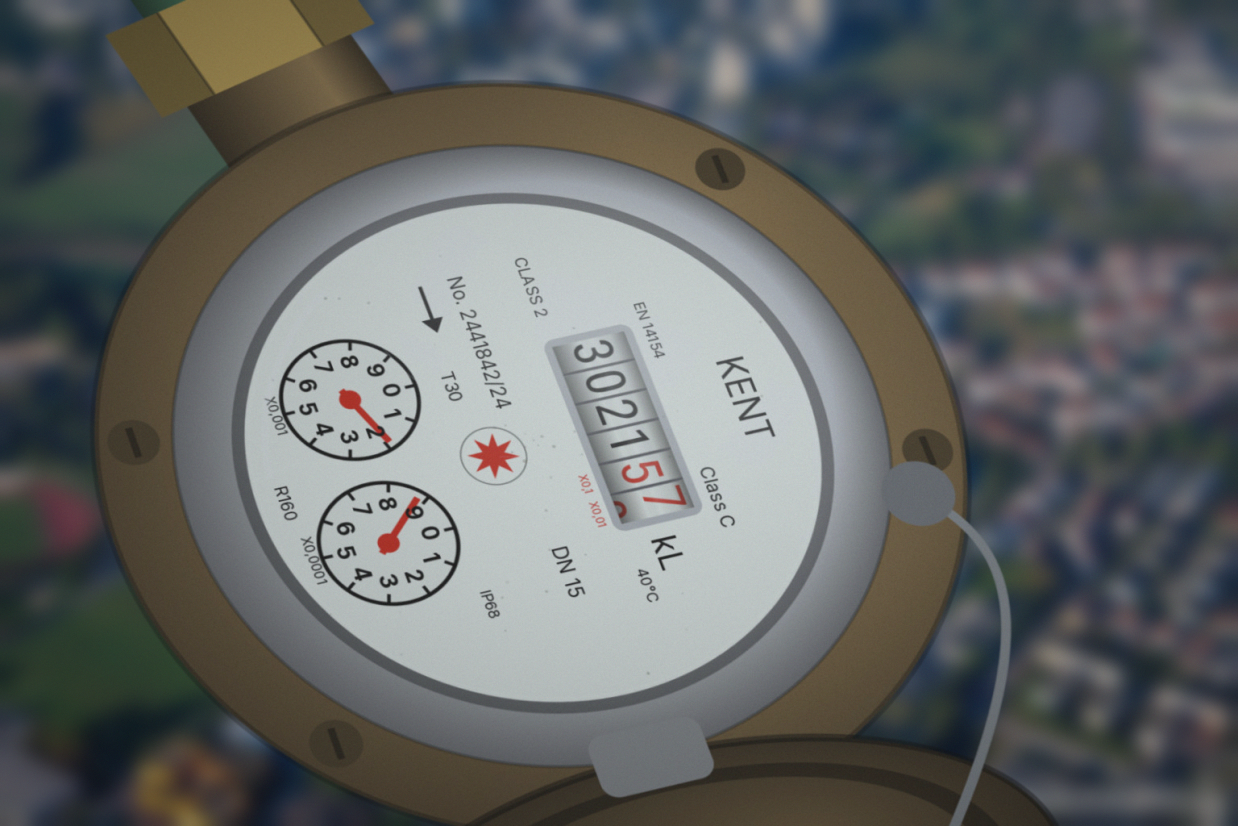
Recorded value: 3021.5718kL
